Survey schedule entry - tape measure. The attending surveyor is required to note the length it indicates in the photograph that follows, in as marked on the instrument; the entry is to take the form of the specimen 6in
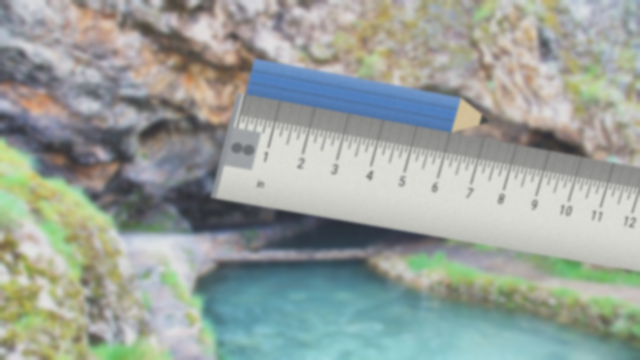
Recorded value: 7in
